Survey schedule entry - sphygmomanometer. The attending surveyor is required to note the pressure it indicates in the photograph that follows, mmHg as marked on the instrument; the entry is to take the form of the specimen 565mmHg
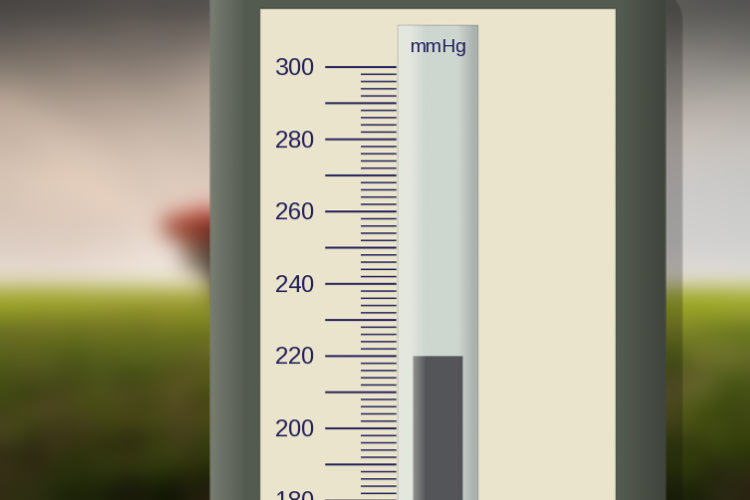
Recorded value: 220mmHg
